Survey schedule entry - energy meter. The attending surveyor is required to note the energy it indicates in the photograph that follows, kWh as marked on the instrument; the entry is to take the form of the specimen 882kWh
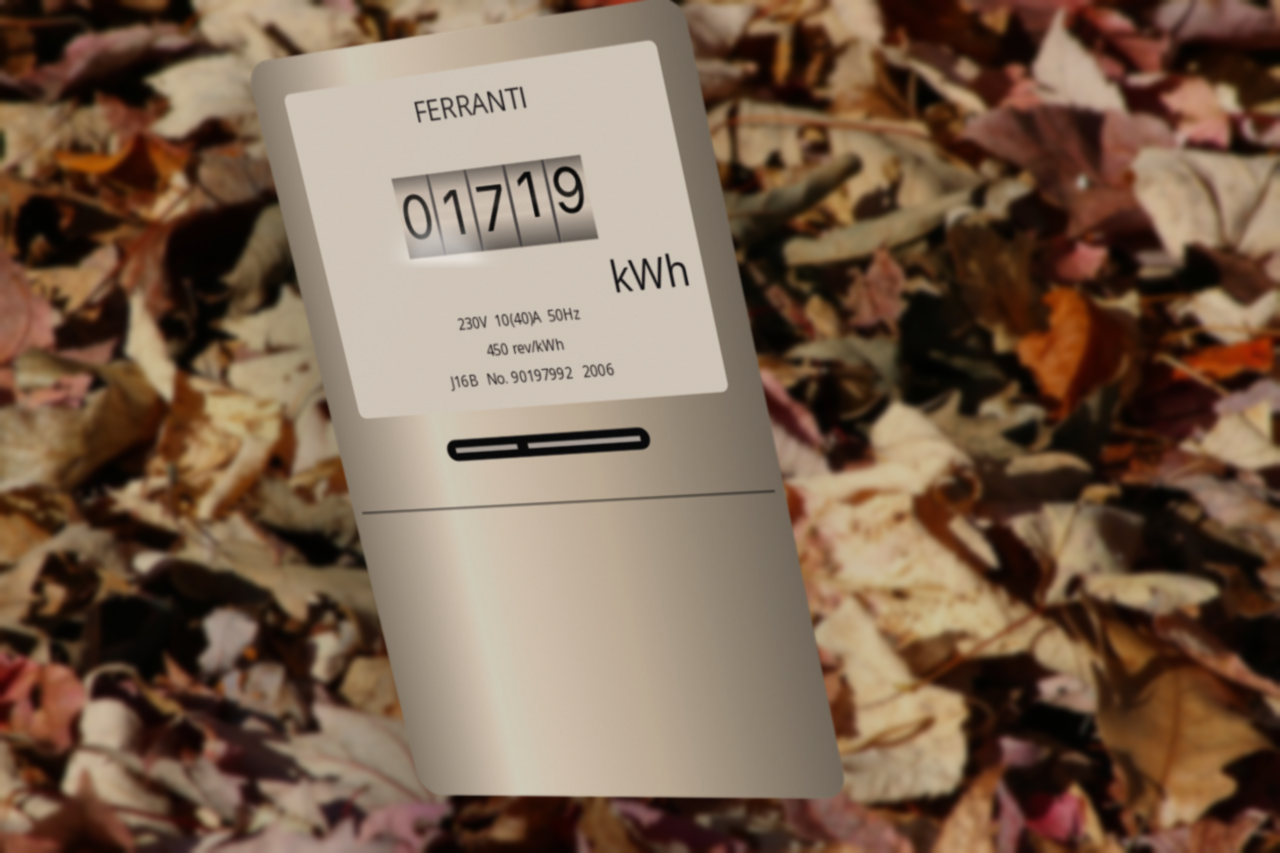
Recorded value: 1719kWh
